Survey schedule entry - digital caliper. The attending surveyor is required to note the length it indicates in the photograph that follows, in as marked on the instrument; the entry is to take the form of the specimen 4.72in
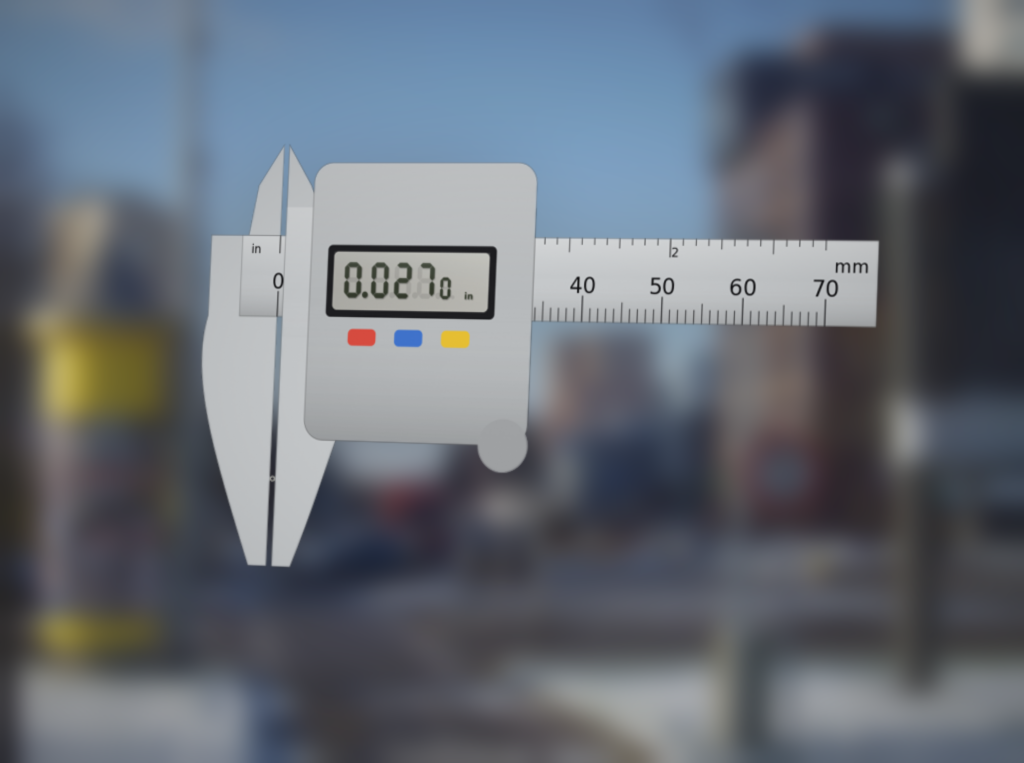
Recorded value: 0.0270in
